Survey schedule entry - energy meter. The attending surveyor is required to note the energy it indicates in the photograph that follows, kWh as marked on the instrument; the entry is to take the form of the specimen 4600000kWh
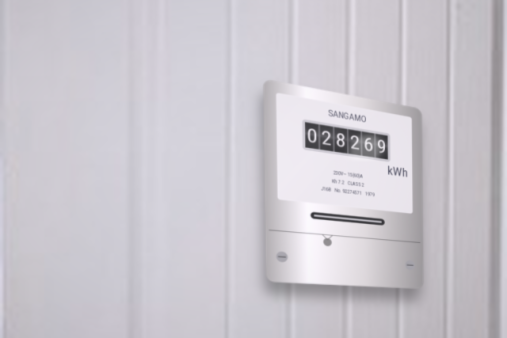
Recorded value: 28269kWh
